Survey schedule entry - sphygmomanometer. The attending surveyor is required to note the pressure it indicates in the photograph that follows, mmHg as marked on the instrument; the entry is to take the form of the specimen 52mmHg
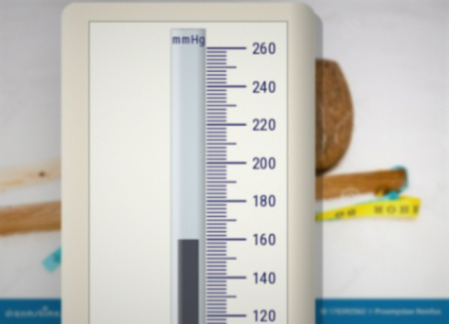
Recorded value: 160mmHg
